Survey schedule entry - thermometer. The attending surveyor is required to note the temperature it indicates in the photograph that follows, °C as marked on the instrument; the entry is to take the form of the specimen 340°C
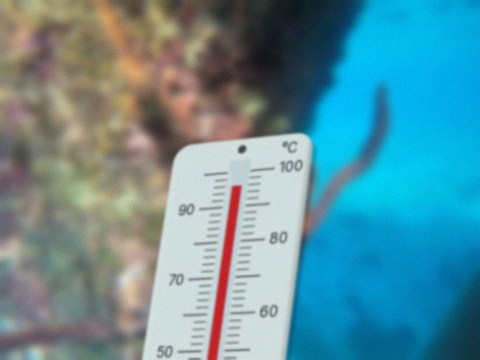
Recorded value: 96°C
